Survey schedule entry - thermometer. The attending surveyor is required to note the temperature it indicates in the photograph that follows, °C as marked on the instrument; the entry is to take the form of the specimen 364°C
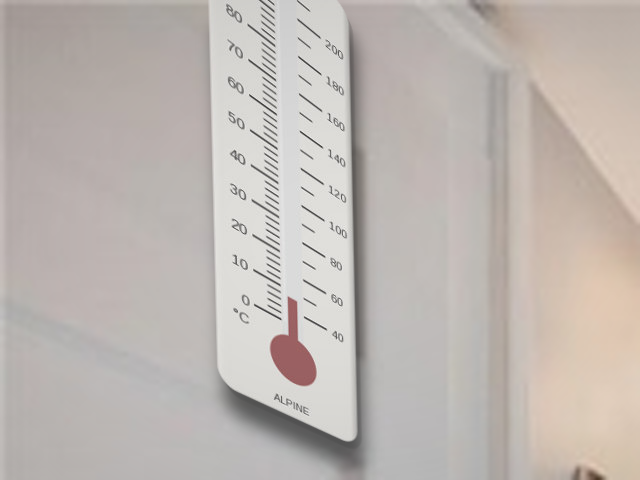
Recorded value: 8°C
